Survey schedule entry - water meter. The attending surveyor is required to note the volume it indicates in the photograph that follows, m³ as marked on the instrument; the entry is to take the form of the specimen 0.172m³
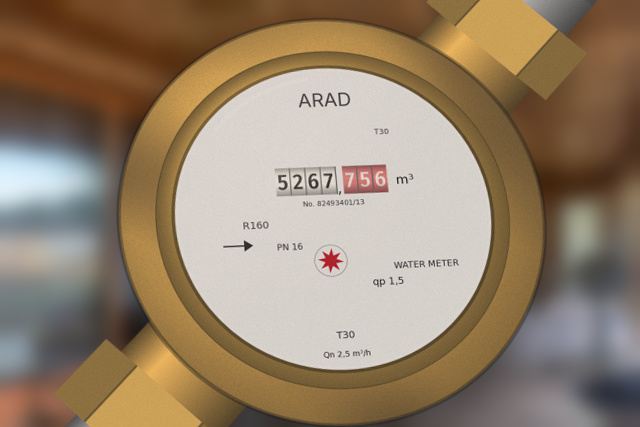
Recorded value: 5267.756m³
